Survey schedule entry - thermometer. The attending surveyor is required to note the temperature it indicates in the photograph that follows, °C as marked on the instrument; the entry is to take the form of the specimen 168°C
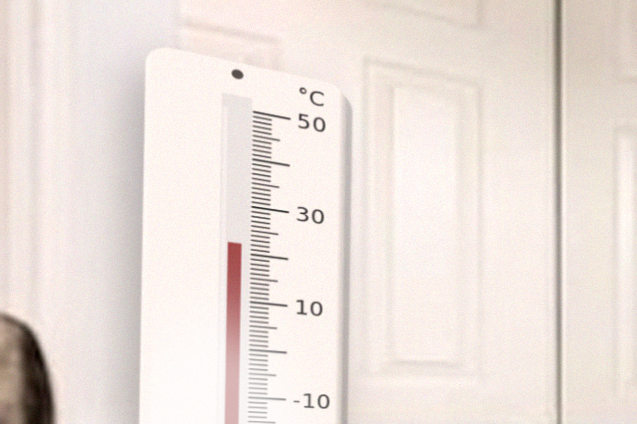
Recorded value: 22°C
